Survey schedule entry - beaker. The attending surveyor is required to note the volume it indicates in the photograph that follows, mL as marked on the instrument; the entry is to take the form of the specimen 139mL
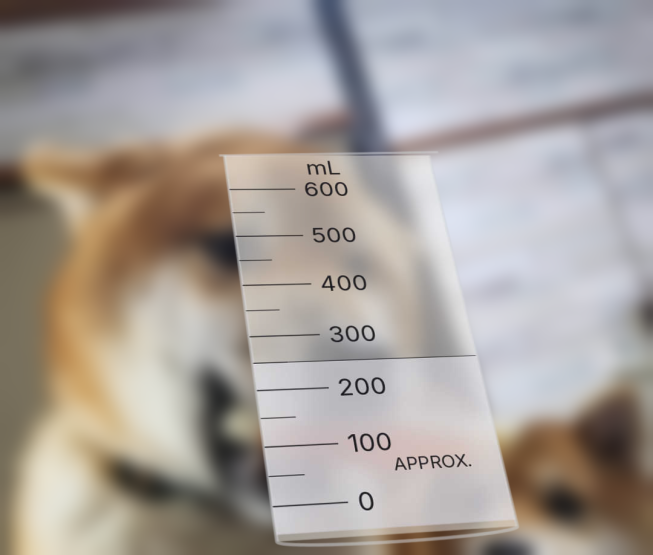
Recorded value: 250mL
